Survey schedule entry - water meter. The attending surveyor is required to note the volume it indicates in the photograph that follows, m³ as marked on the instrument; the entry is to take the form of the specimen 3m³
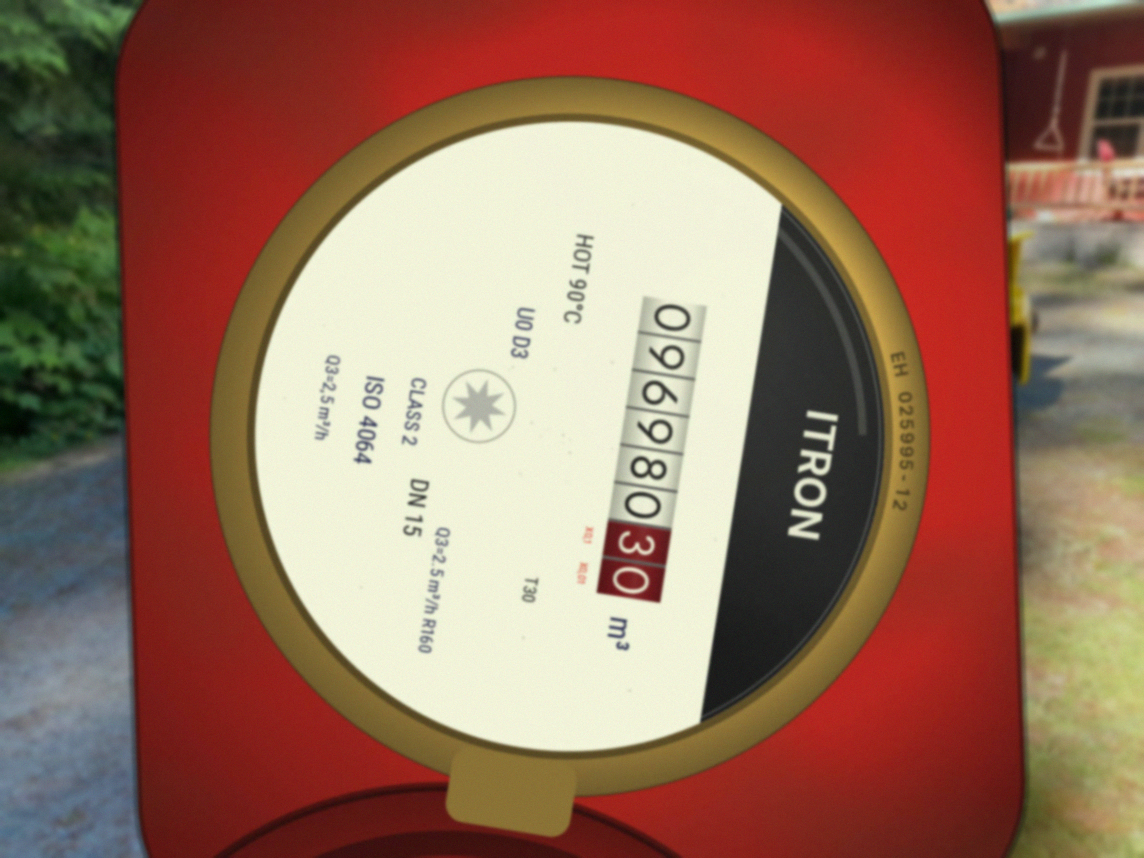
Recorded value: 96980.30m³
